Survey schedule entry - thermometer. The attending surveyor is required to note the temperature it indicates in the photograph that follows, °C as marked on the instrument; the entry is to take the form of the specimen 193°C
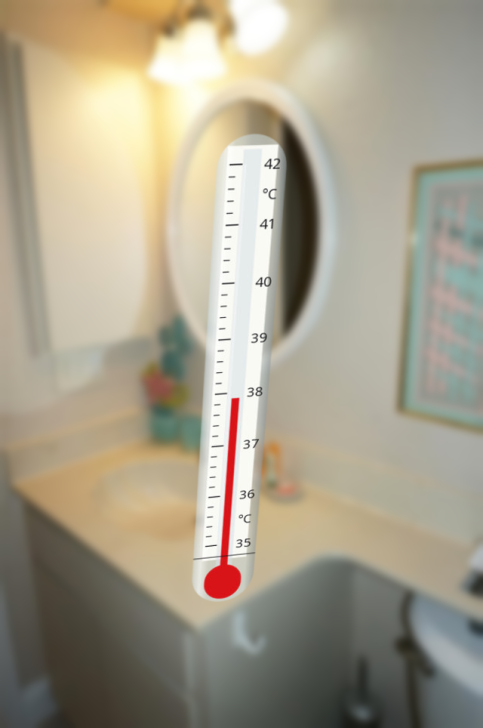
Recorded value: 37.9°C
